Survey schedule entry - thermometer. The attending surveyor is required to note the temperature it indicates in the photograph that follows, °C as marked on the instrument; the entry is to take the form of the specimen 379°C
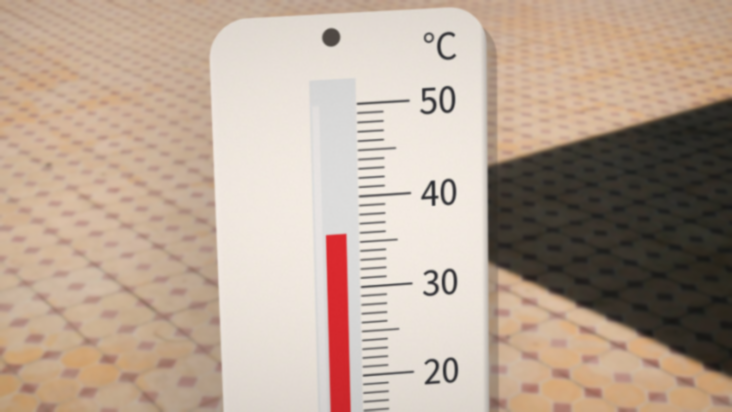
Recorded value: 36°C
